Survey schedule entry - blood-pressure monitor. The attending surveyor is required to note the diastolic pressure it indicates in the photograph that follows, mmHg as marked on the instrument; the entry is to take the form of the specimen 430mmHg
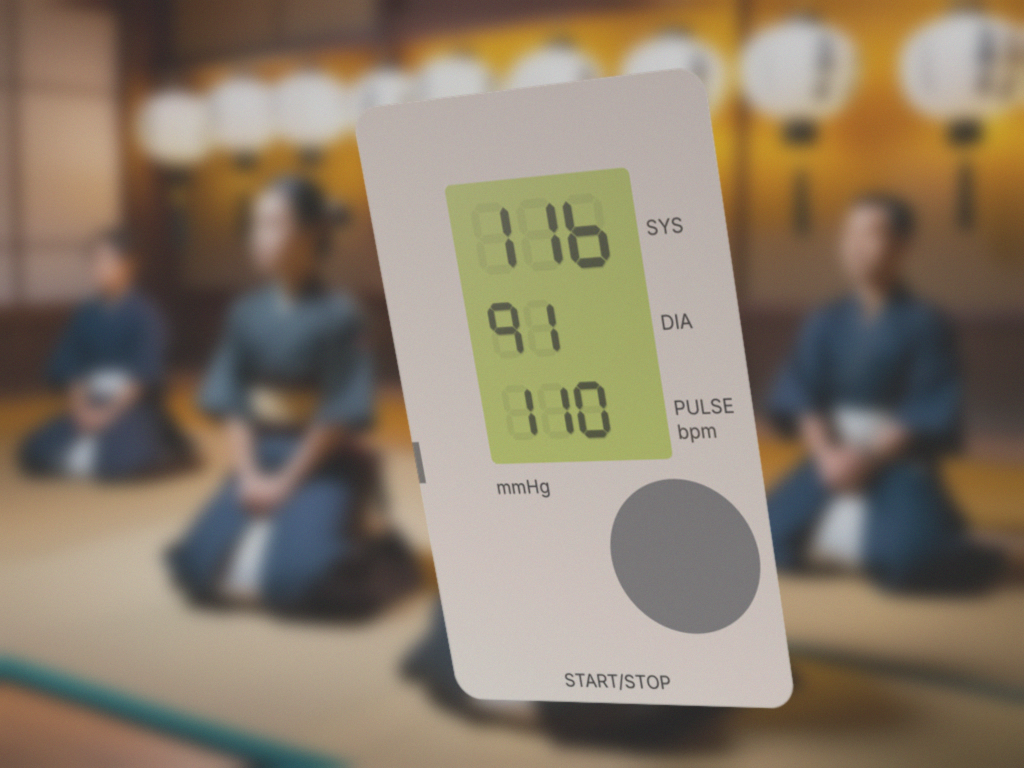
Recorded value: 91mmHg
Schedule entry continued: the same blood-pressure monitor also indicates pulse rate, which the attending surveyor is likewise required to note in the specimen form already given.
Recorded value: 110bpm
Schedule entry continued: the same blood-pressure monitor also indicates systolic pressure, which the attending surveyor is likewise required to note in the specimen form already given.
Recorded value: 116mmHg
